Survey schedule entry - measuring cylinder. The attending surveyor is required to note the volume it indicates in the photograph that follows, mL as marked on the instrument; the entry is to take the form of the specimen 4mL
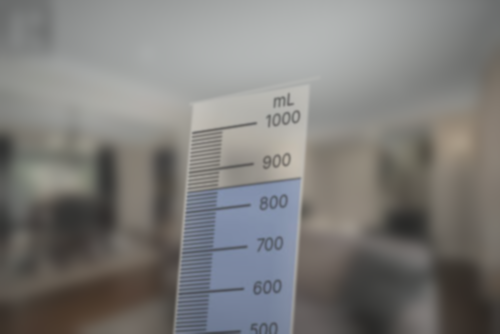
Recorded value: 850mL
